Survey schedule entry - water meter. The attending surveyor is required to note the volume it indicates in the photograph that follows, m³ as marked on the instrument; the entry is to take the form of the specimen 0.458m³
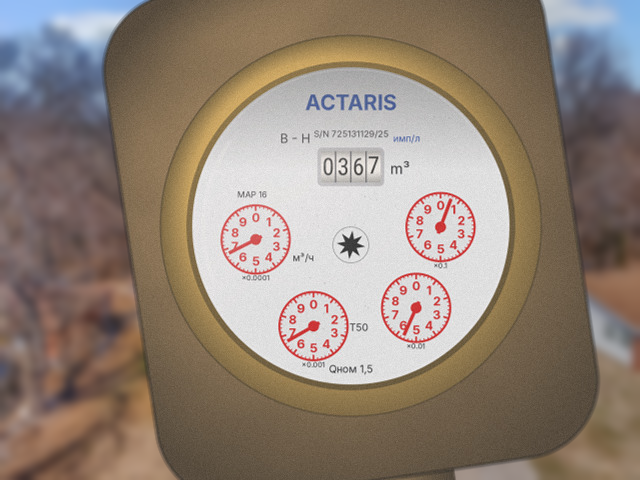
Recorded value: 367.0566m³
